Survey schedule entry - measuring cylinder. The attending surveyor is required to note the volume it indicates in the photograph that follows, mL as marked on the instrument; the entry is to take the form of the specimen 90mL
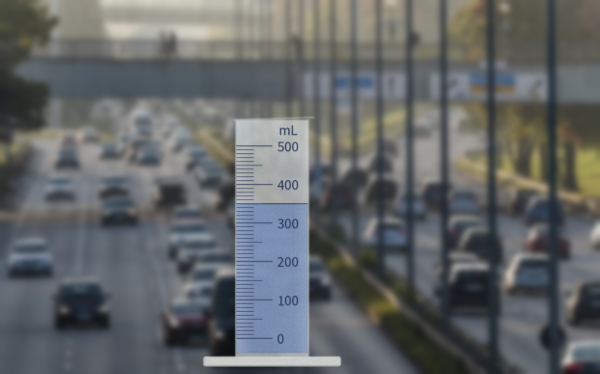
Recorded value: 350mL
